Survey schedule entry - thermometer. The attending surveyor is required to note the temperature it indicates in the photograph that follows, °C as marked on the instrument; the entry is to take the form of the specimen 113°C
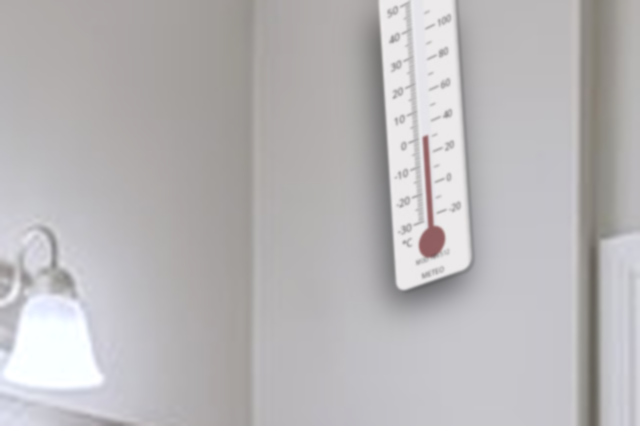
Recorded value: 0°C
